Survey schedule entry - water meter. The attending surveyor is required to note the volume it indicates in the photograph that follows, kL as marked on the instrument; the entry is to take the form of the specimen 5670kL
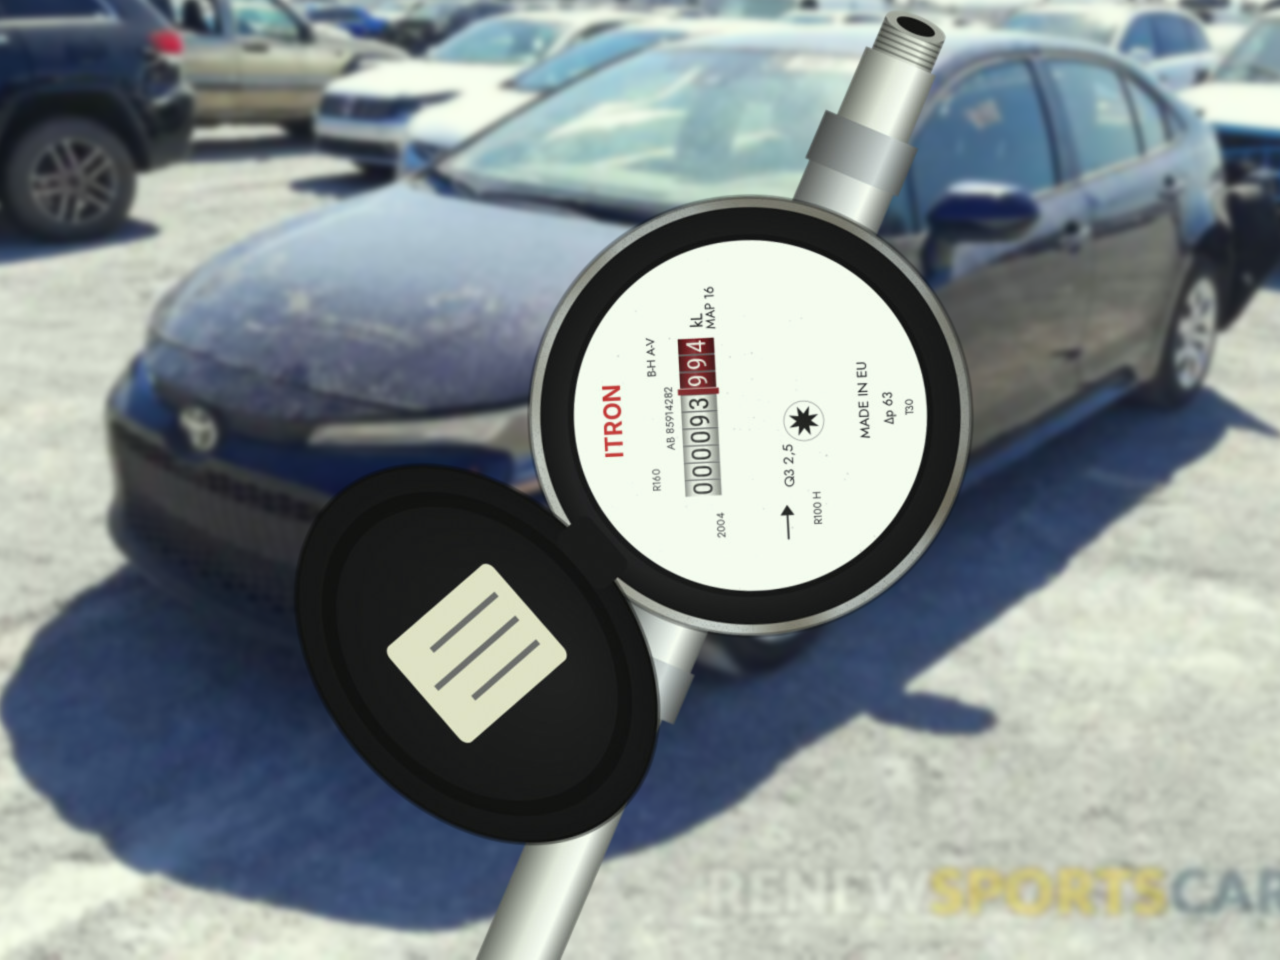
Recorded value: 93.994kL
